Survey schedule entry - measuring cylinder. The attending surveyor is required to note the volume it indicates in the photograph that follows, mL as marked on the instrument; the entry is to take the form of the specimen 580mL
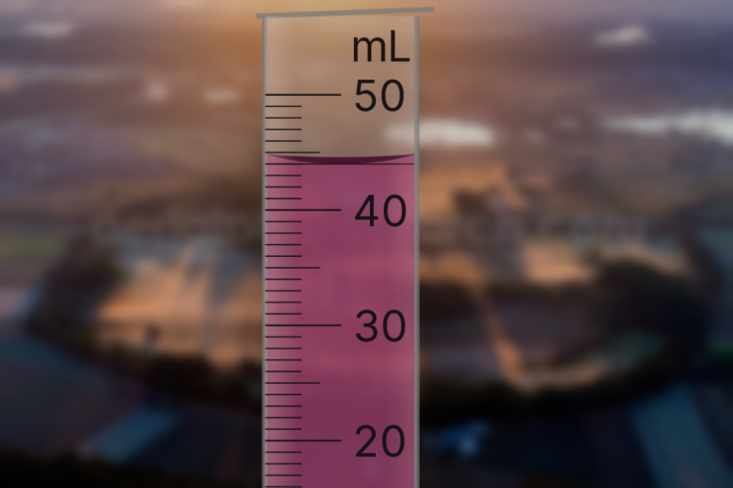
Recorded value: 44mL
